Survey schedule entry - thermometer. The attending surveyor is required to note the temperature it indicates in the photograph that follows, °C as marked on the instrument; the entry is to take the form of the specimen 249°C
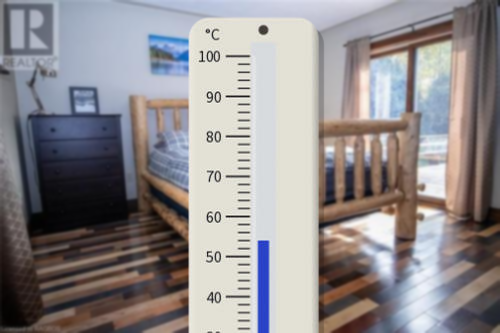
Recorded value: 54°C
